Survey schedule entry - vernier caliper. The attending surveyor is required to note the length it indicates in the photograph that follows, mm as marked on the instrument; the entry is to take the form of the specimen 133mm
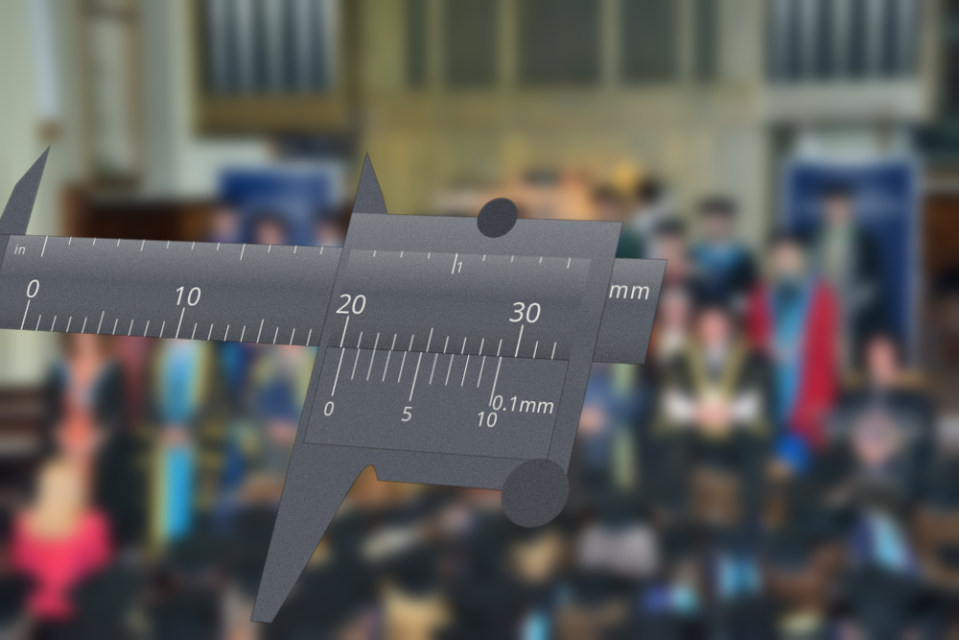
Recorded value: 20.2mm
